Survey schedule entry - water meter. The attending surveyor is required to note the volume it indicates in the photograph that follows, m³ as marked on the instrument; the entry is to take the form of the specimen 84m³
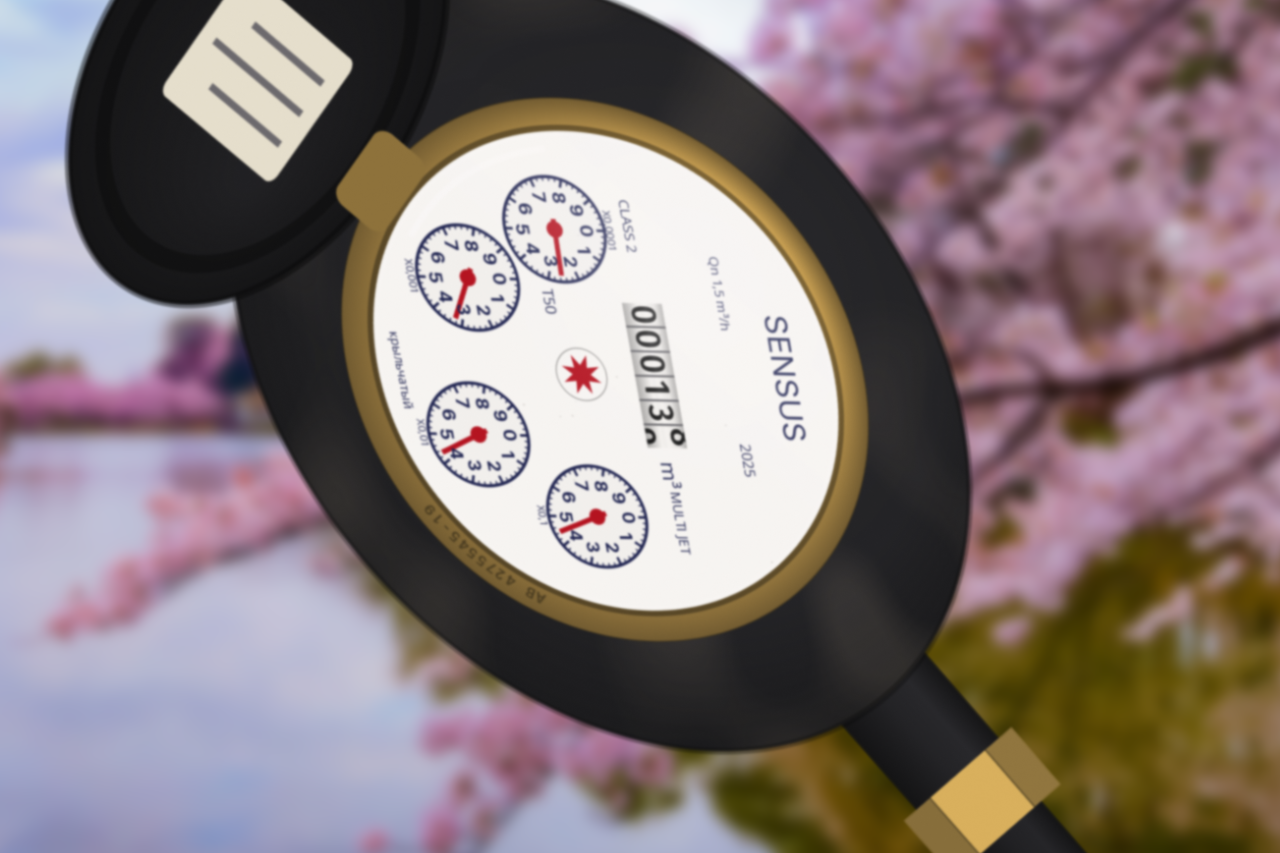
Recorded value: 138.4432m³
